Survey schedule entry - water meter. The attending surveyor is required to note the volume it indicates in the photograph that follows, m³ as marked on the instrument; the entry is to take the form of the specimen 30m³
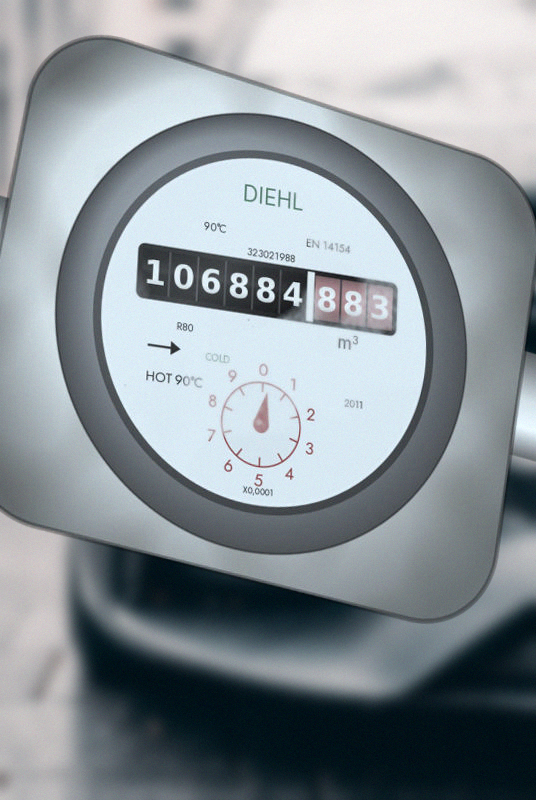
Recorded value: 106884.8830m³
